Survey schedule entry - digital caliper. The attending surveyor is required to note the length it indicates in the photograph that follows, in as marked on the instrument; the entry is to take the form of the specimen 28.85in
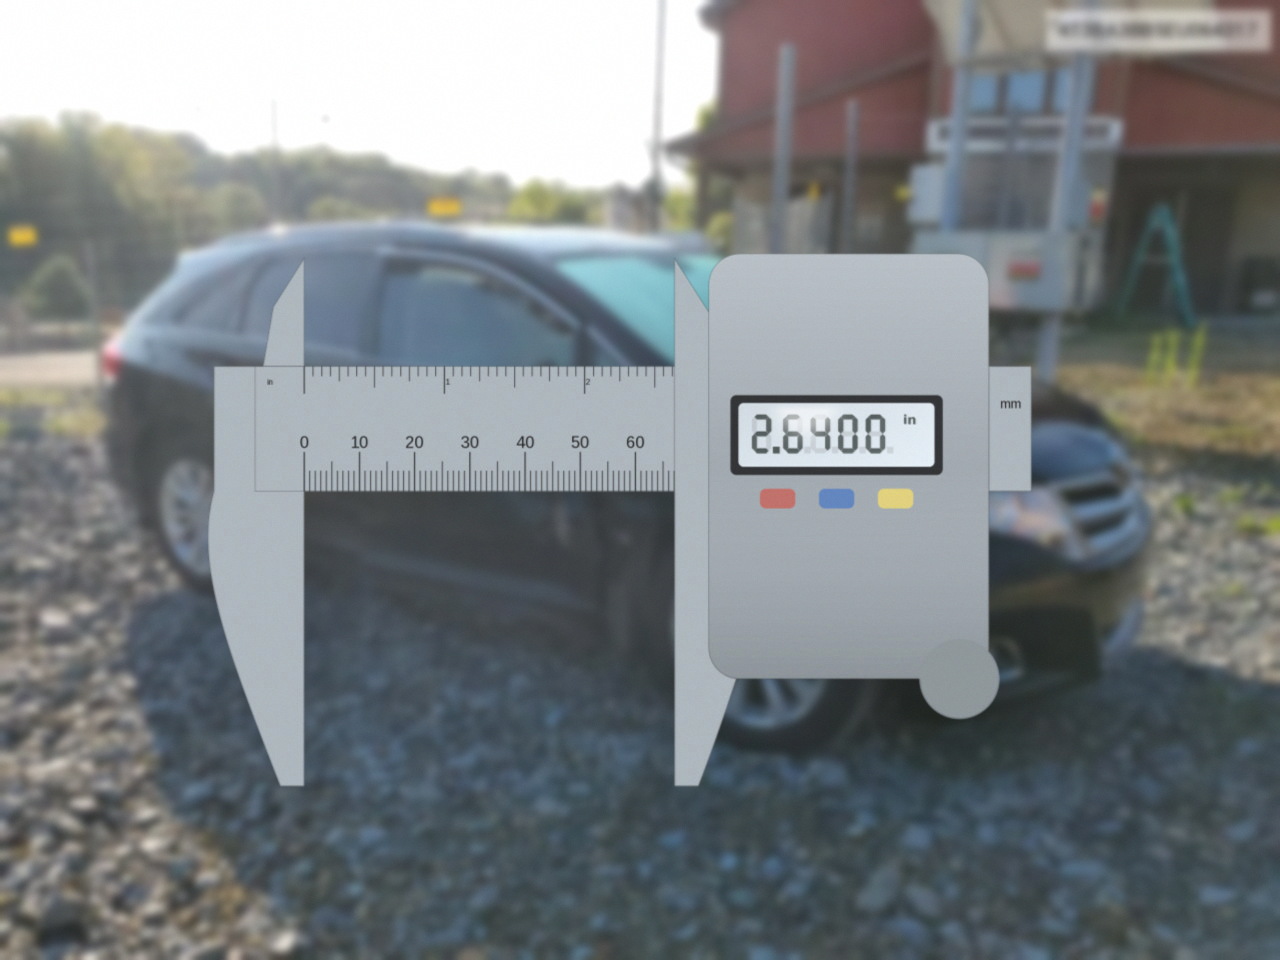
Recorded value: 2.6400in
